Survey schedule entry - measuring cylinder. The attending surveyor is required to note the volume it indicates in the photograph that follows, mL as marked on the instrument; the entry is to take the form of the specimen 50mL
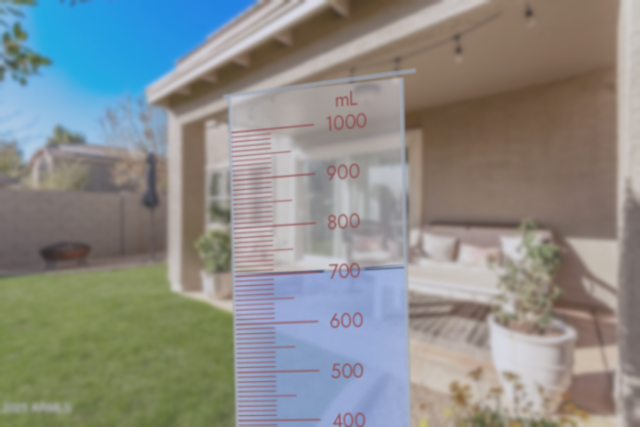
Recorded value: 700mL
